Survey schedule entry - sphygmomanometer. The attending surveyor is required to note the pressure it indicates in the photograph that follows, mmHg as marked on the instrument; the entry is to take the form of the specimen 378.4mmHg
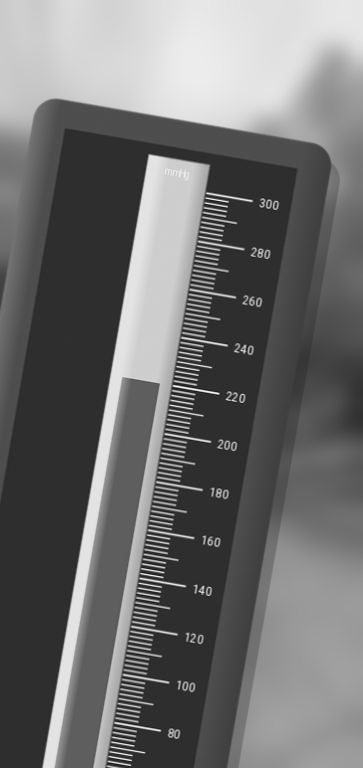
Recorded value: 220mmHg
